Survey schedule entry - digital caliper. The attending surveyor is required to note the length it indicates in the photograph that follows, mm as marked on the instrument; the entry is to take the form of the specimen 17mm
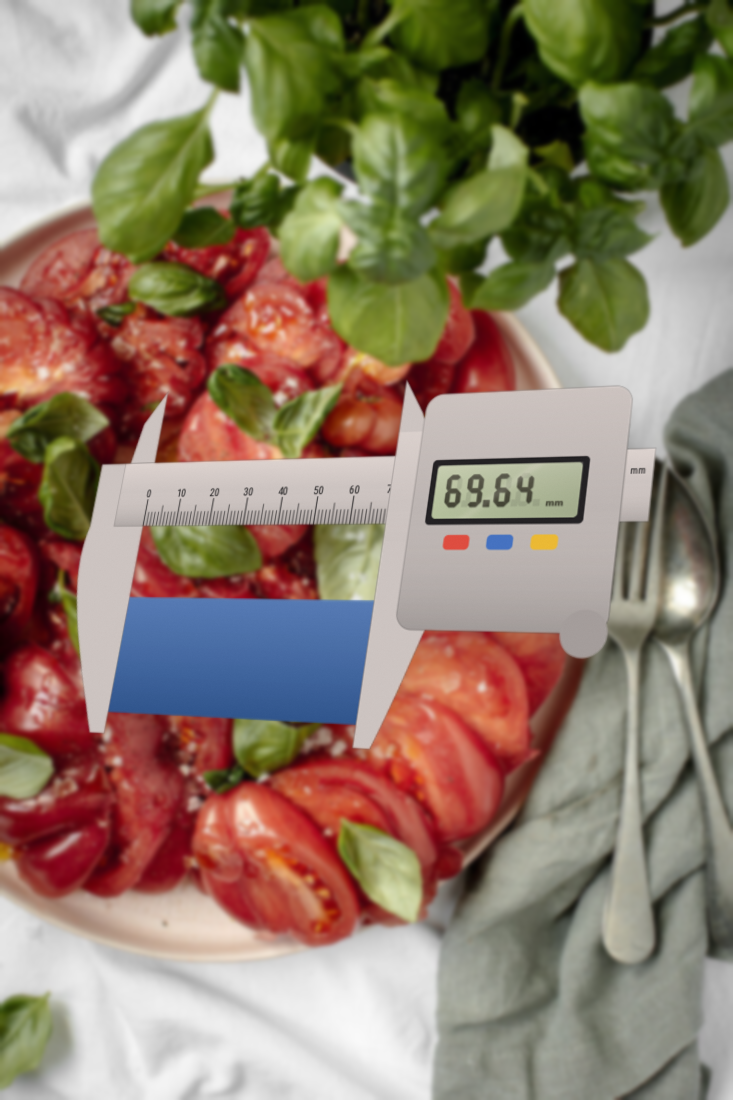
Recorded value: 69.64mm
